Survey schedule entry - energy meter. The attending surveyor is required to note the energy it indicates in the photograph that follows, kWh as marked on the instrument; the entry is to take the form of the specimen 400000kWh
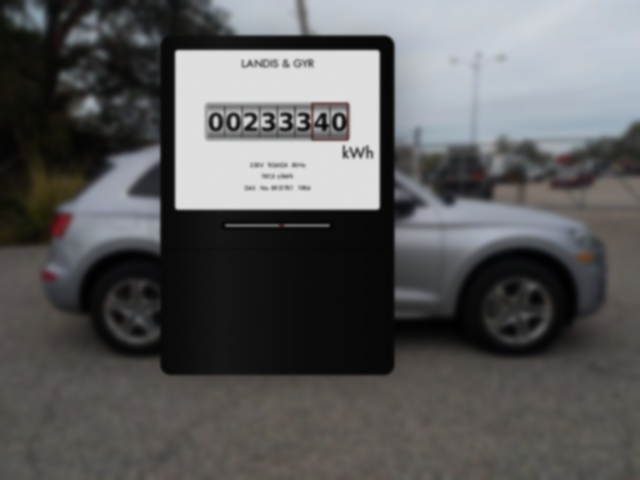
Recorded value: 2333.40kWh
